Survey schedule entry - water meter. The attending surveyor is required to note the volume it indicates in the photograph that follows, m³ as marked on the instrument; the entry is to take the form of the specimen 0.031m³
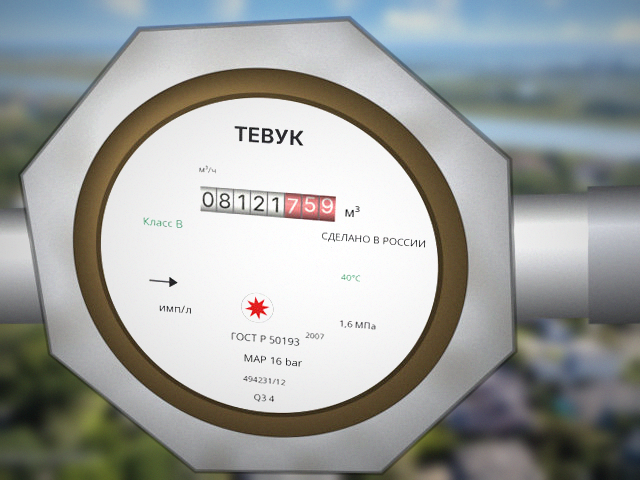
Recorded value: 8121.759m³
